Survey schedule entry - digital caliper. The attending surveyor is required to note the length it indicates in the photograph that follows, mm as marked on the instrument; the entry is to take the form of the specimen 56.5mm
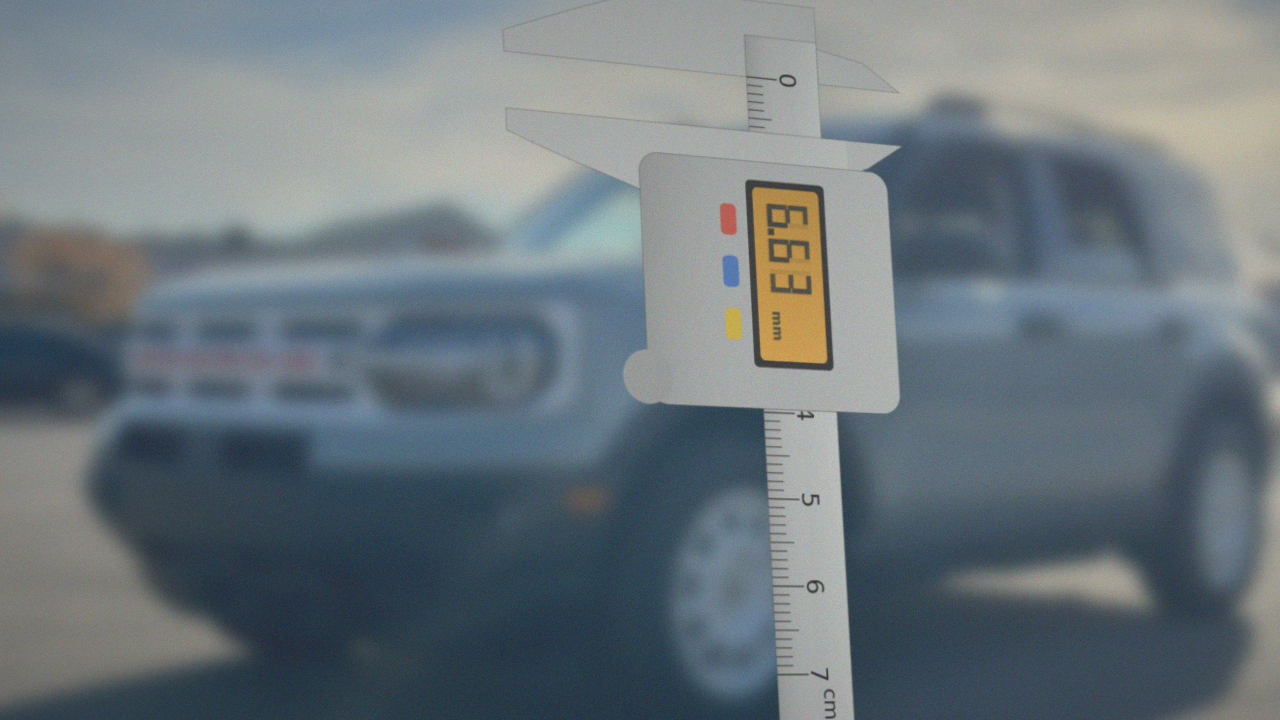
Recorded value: 6.63mm
